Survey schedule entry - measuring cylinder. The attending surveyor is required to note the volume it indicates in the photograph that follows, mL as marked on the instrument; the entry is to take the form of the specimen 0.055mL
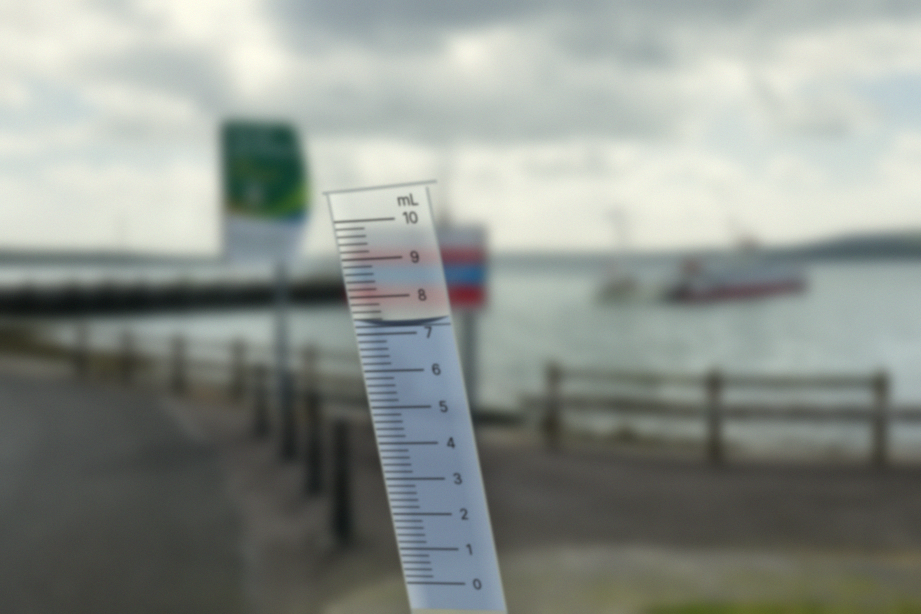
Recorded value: 7.2mL
